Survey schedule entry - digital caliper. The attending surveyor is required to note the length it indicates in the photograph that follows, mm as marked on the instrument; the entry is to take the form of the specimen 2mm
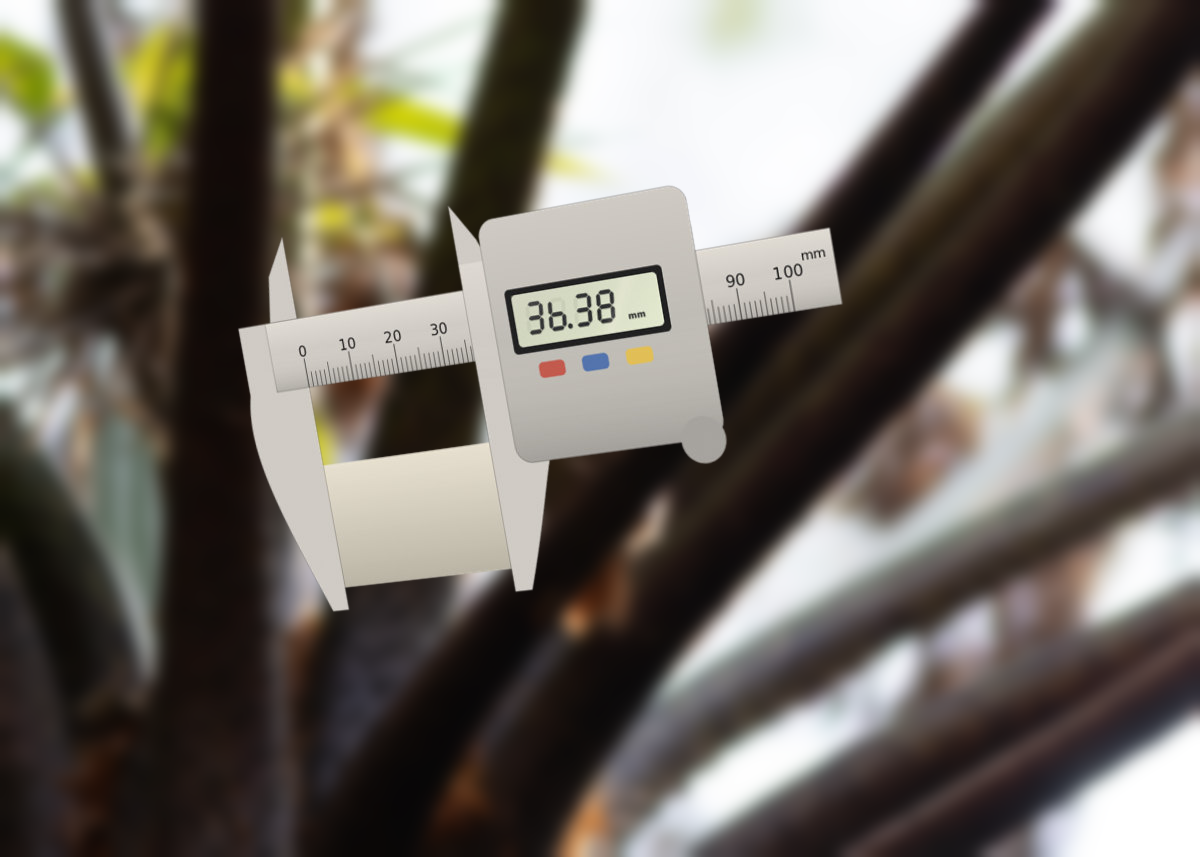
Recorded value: 36.38mm
